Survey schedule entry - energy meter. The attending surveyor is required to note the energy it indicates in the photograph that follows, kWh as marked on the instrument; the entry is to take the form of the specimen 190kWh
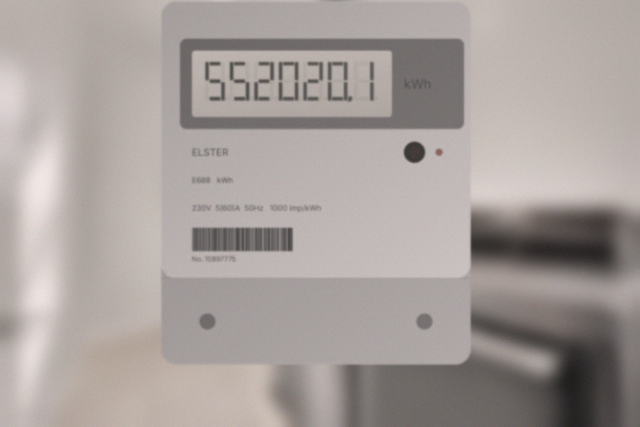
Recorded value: 552020.1kWh
